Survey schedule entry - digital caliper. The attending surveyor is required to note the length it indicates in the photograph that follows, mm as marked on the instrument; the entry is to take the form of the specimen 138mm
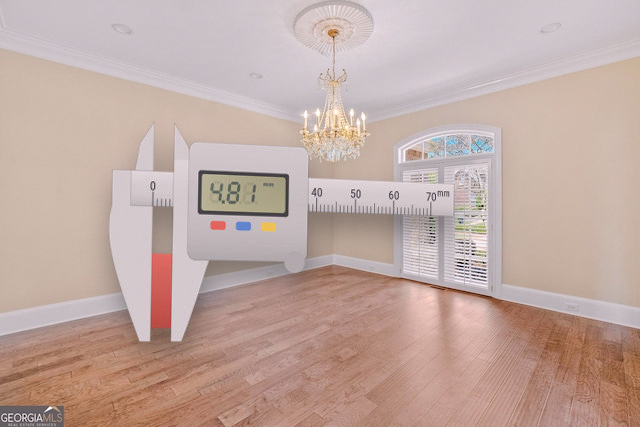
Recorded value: 4.81mm
